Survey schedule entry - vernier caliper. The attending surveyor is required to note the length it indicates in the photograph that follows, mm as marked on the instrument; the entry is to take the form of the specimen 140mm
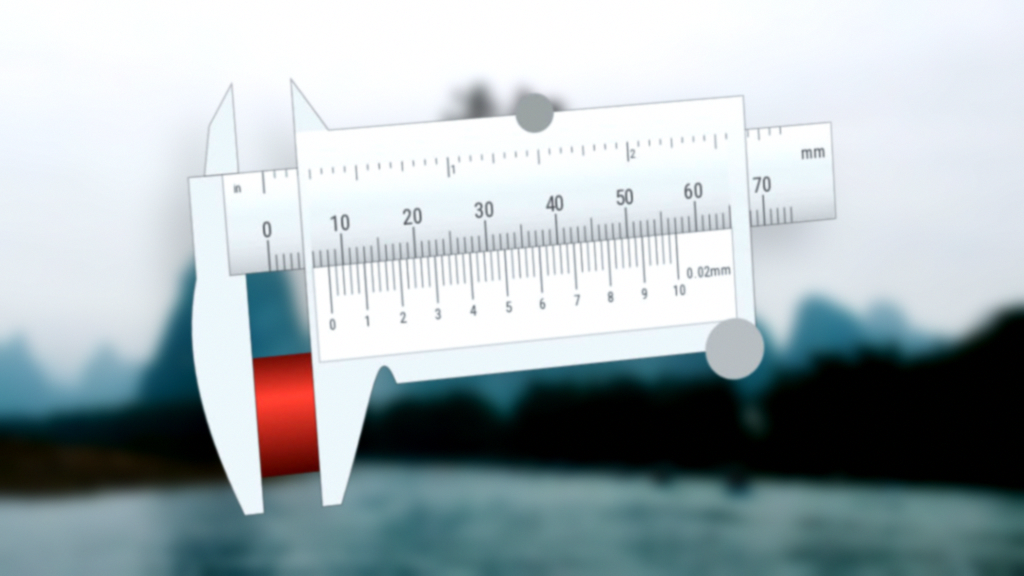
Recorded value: 8.0mm
